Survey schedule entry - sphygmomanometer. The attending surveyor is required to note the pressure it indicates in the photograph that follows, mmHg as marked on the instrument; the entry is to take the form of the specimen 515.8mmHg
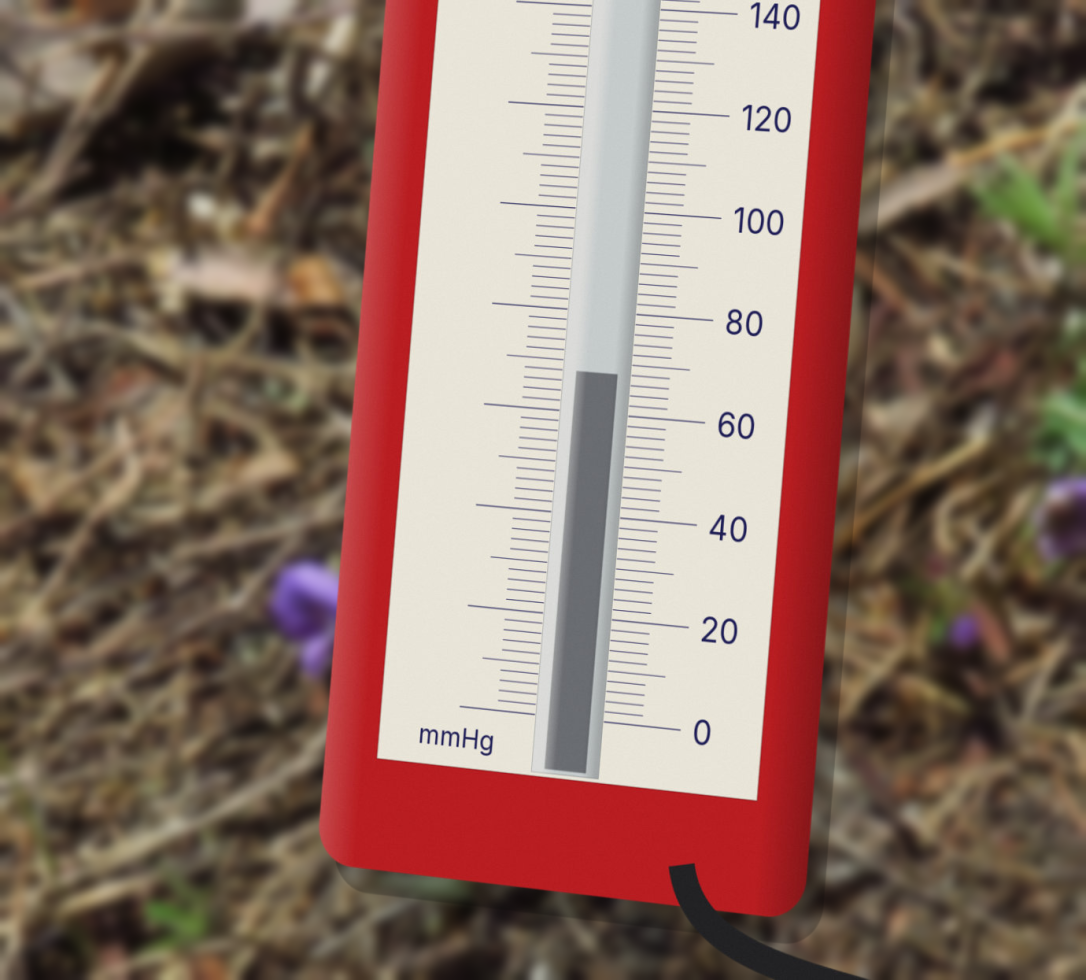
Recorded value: 68mmHg
